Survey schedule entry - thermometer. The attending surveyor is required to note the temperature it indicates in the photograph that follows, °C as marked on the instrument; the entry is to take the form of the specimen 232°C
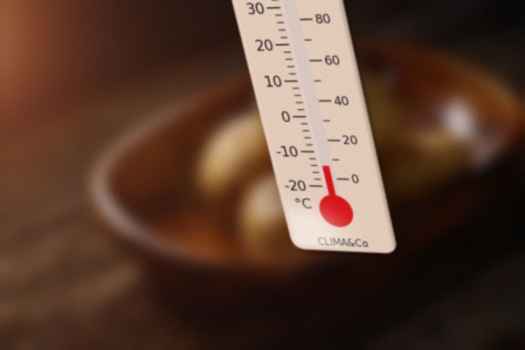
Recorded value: -14°C
